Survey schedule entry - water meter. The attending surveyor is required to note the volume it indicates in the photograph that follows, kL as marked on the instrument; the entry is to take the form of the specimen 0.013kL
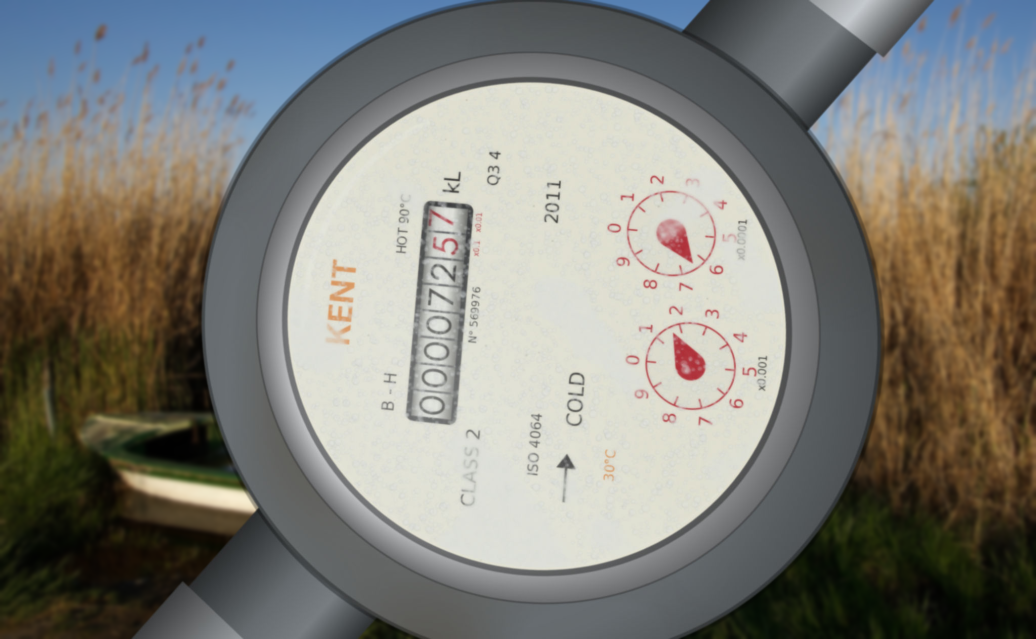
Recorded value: 72.5716kL
